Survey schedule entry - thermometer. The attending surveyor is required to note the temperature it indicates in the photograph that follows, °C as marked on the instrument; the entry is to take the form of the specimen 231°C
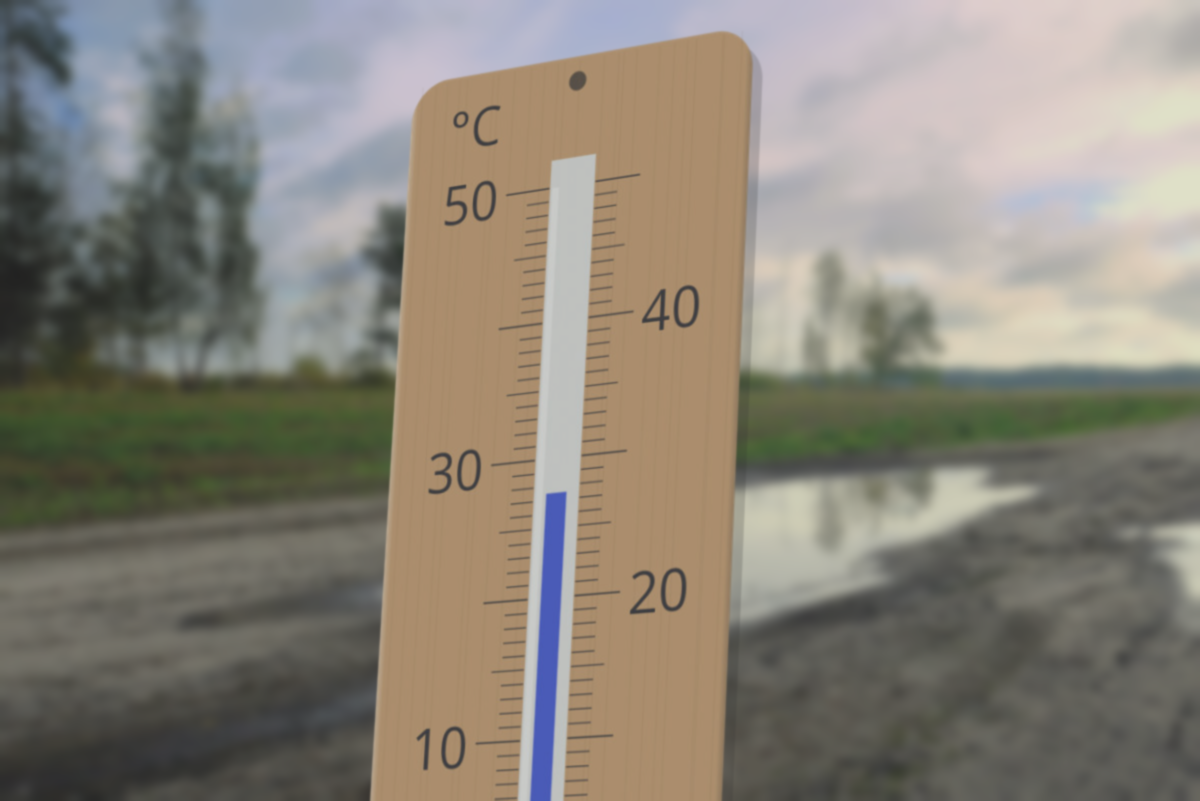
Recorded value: 27.5°C
